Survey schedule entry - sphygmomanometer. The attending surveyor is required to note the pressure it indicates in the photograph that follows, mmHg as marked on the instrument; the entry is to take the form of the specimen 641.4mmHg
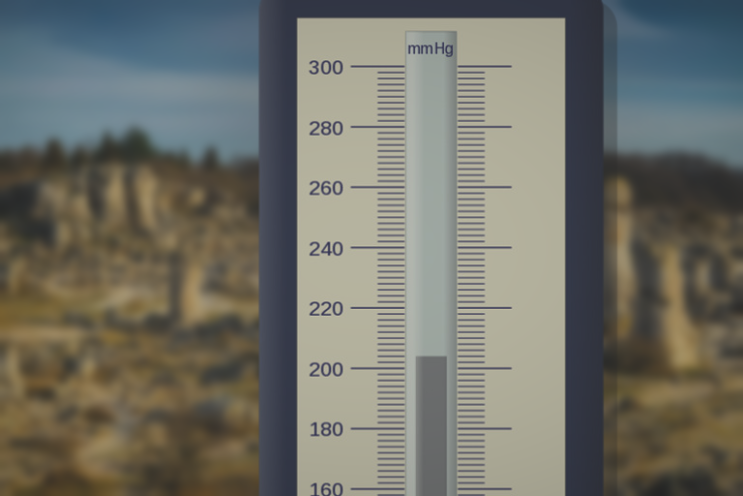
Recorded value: 204mmHg
